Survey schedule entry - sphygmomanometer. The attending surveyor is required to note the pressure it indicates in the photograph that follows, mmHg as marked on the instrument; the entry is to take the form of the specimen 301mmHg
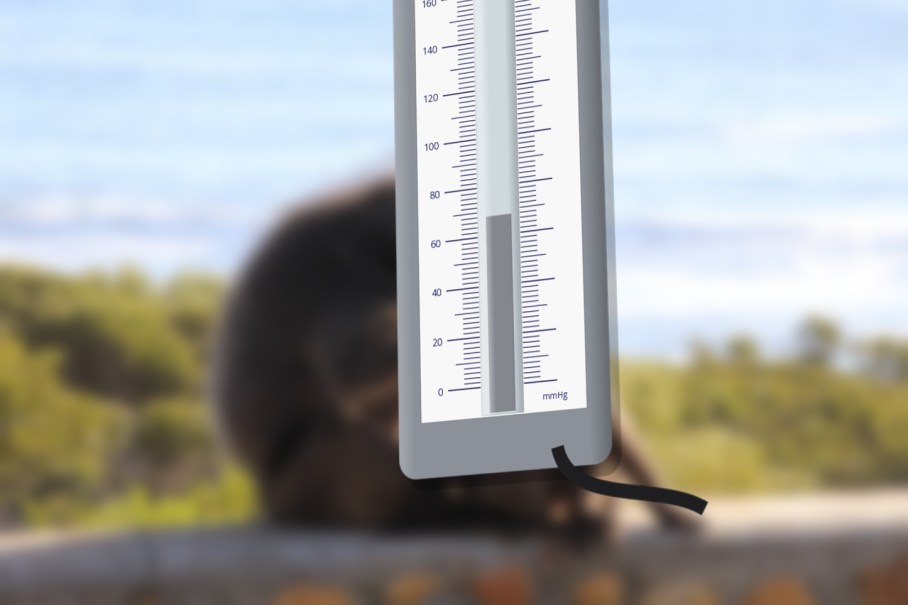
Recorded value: 68mmHg
